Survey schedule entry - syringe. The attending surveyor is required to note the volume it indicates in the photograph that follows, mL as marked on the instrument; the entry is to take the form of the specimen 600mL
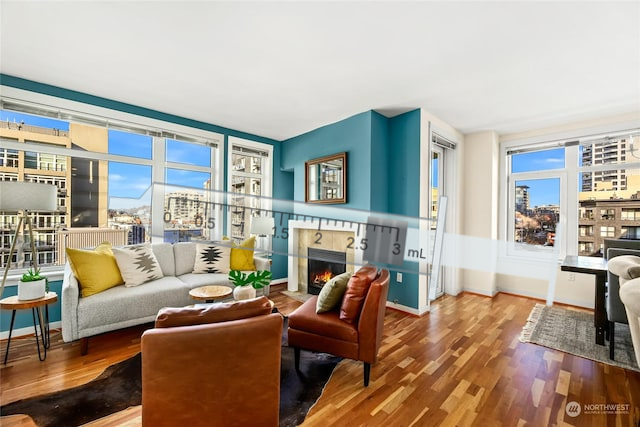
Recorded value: 2.6mL
